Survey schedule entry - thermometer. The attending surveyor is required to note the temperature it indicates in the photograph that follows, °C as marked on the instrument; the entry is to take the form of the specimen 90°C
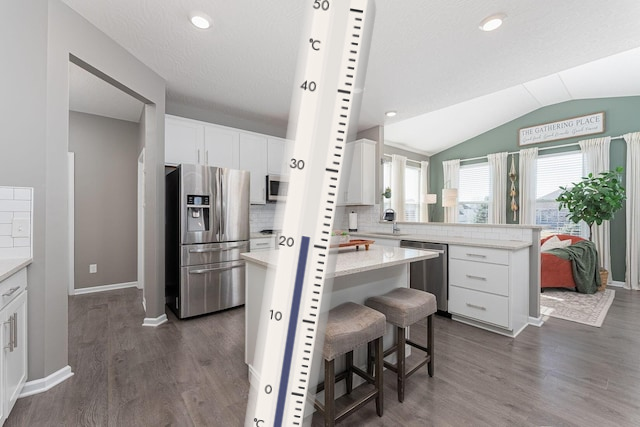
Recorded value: 21°C
